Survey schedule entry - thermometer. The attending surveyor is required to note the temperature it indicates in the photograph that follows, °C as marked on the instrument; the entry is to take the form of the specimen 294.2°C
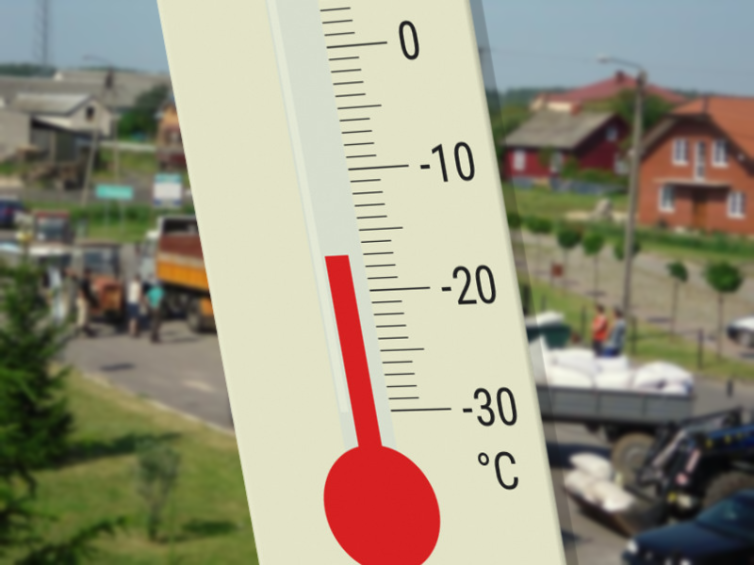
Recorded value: -17°C
